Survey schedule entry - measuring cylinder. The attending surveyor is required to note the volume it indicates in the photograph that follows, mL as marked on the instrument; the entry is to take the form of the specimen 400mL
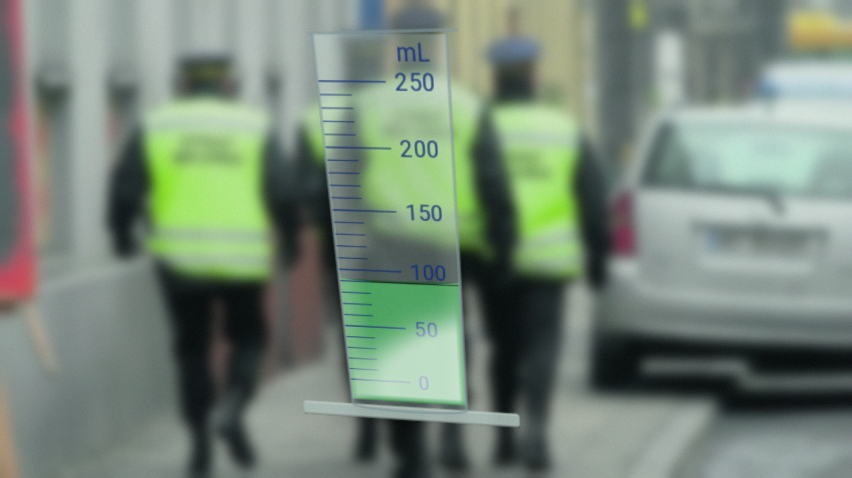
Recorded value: 90mL
